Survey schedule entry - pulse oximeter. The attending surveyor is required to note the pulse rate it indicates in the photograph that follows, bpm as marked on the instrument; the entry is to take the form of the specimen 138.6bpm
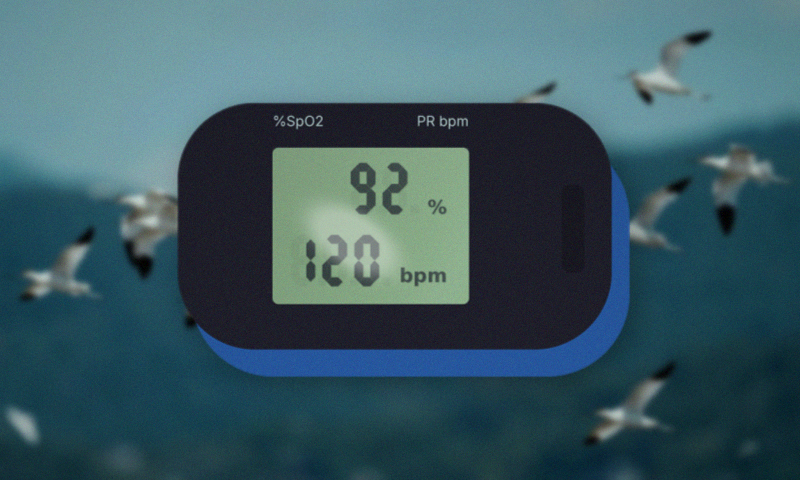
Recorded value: 120bpm
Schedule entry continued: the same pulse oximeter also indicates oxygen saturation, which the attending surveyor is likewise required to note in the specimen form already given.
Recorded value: 92%
